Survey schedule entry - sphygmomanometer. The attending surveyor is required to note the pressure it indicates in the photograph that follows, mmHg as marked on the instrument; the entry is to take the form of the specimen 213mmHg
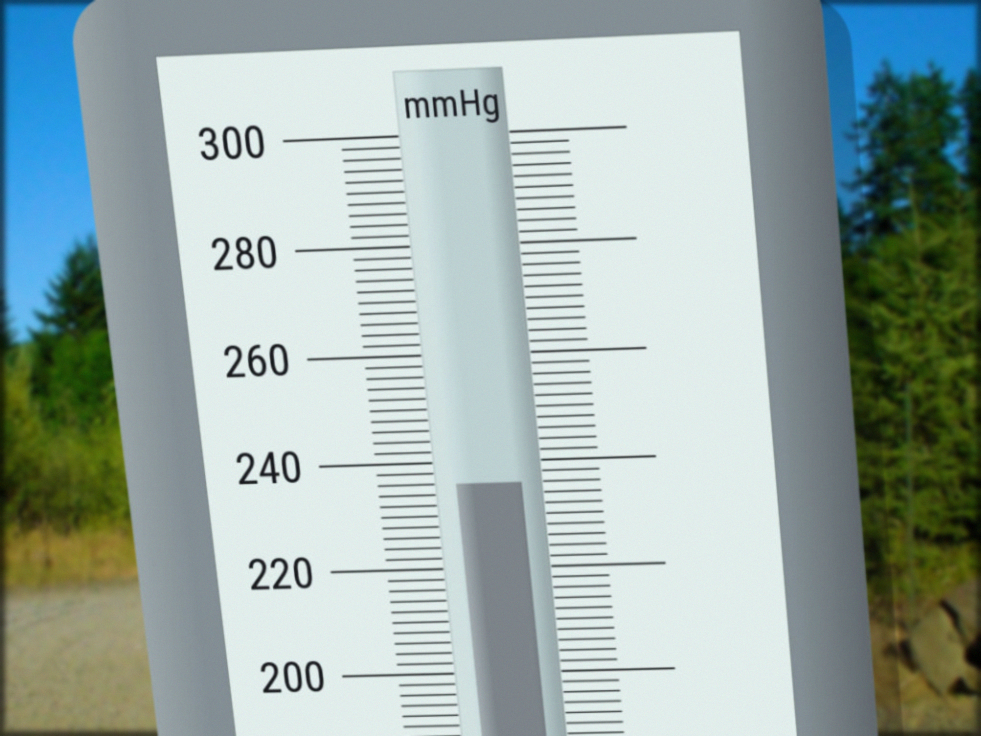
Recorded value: 236mmHg
